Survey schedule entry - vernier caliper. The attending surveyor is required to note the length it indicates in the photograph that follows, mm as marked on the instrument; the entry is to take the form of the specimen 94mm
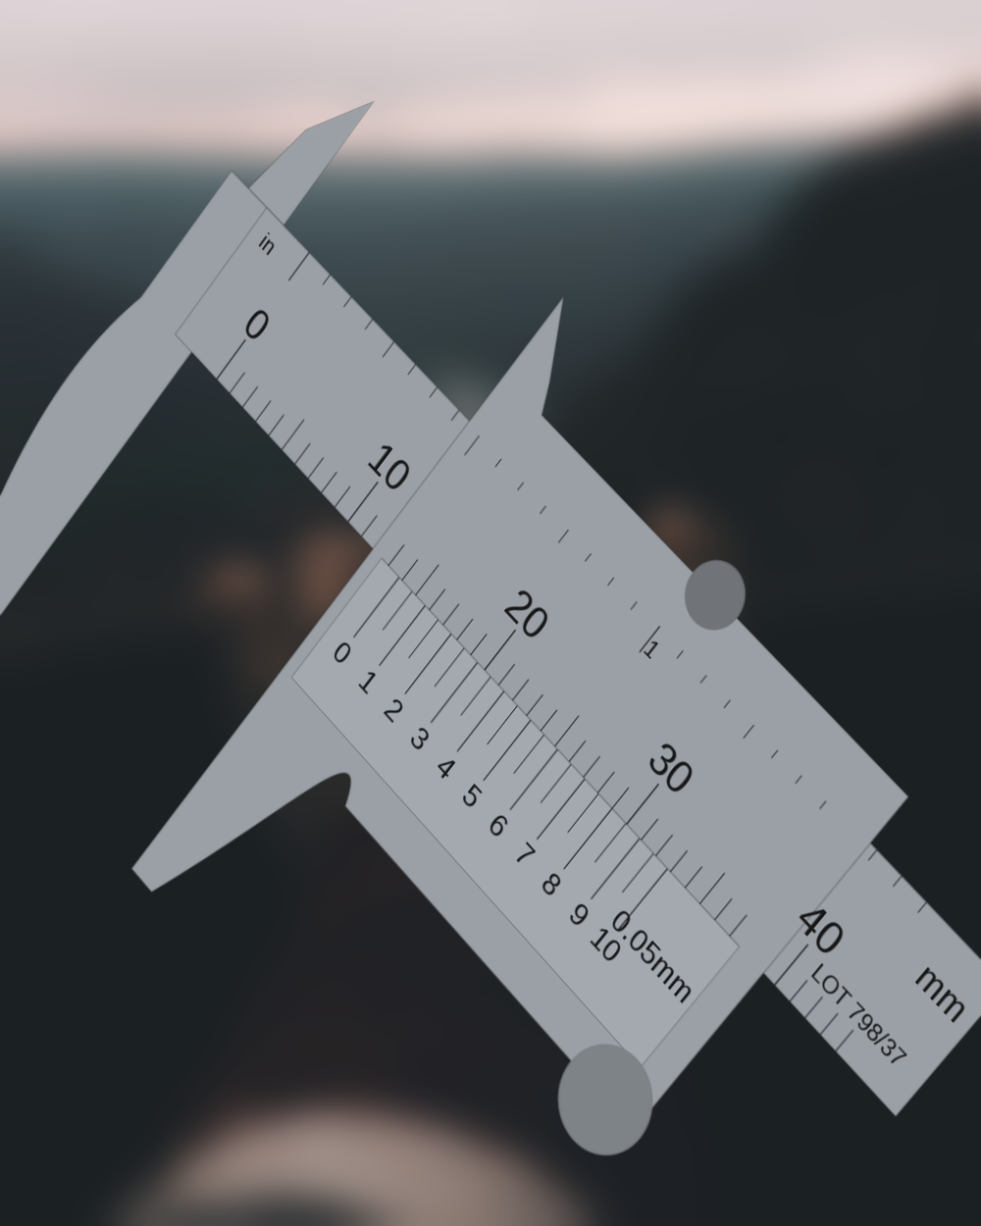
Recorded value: 13.8mm
